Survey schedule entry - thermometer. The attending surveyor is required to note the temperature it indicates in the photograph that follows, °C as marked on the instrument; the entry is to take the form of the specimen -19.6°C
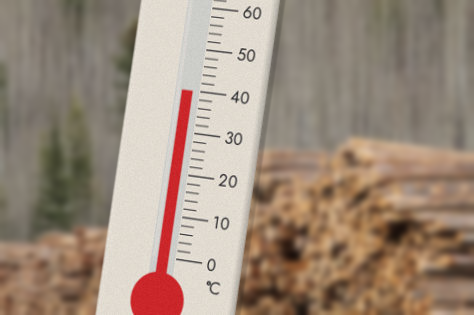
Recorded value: 40°C
